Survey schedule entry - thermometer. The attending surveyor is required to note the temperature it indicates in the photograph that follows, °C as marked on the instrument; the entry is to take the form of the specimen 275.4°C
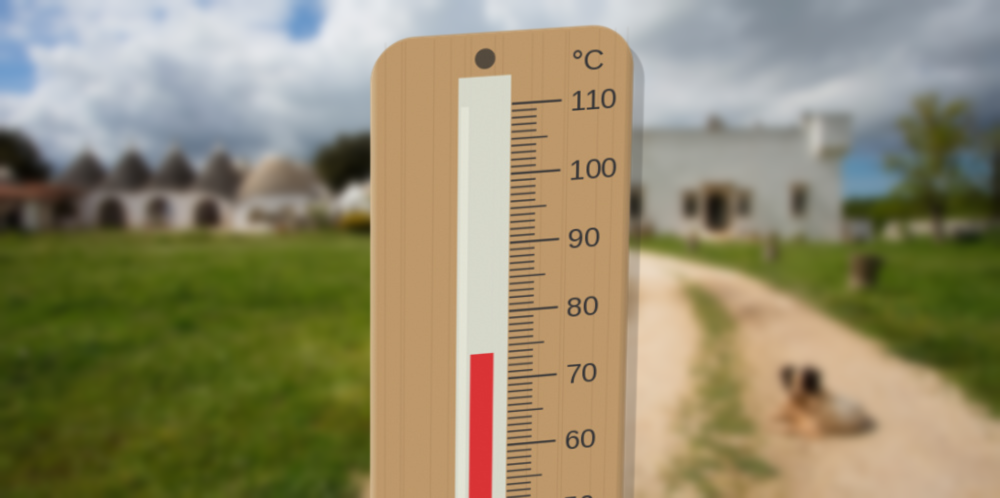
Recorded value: 74°C
